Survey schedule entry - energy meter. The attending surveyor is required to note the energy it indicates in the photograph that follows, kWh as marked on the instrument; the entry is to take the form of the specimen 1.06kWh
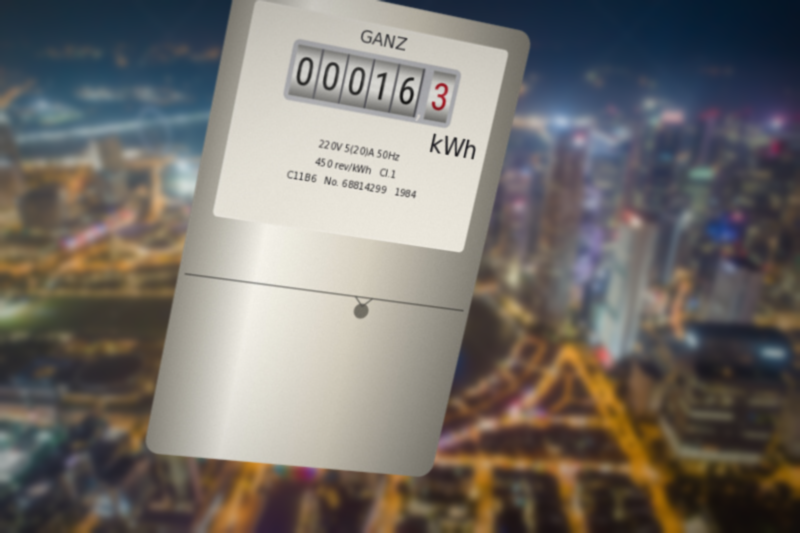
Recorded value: 16.3kWh
